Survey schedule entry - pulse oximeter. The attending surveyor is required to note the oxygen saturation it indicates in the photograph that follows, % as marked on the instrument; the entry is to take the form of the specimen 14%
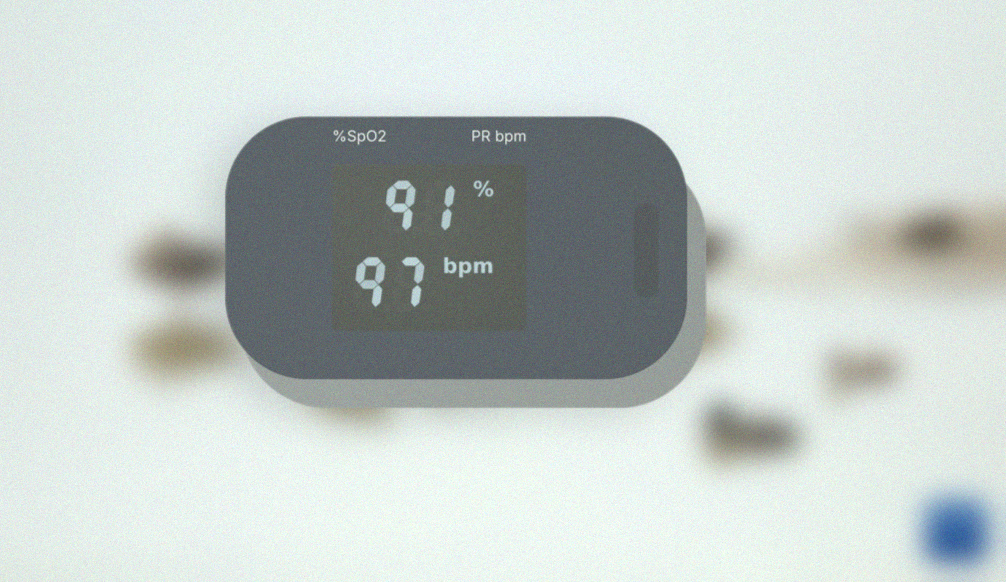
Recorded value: 91%
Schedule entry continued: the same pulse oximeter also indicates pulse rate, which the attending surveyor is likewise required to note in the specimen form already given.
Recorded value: 97bpm
